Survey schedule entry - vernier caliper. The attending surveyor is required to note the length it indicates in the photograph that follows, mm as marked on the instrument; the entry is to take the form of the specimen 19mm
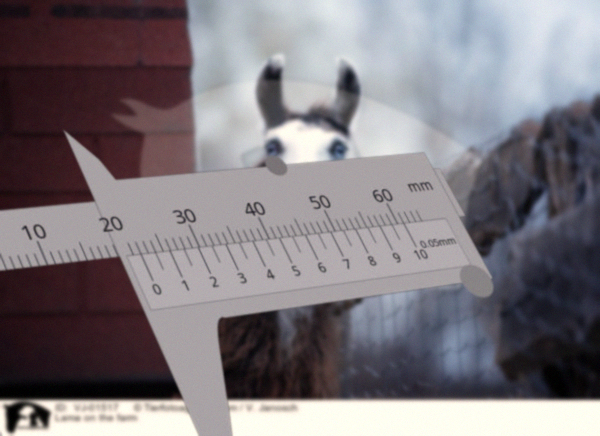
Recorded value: 22.0mm
